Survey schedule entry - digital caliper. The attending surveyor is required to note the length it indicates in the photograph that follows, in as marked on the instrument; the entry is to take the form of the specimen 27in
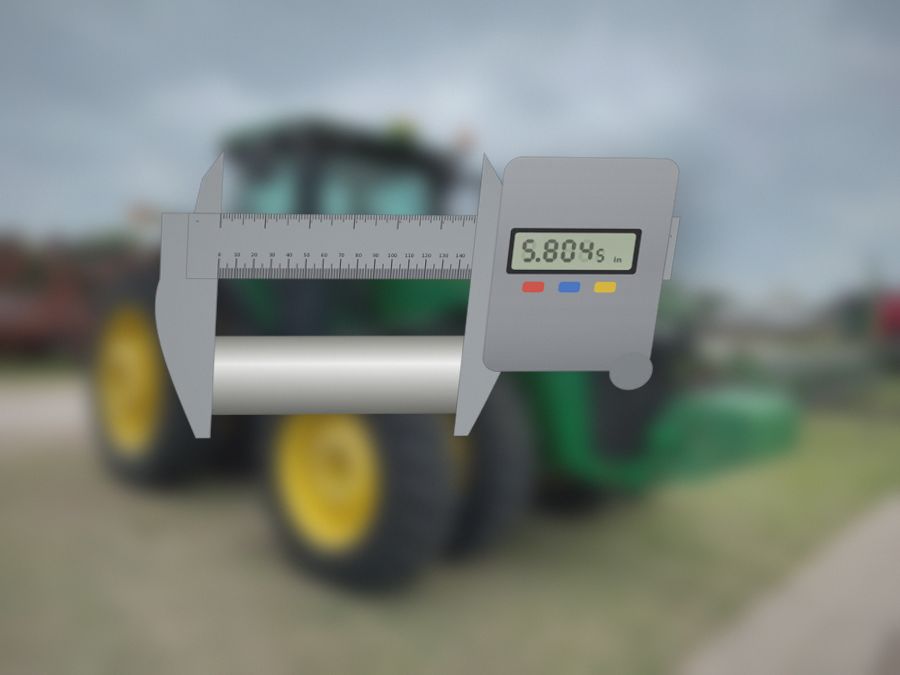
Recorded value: 5.8045in
